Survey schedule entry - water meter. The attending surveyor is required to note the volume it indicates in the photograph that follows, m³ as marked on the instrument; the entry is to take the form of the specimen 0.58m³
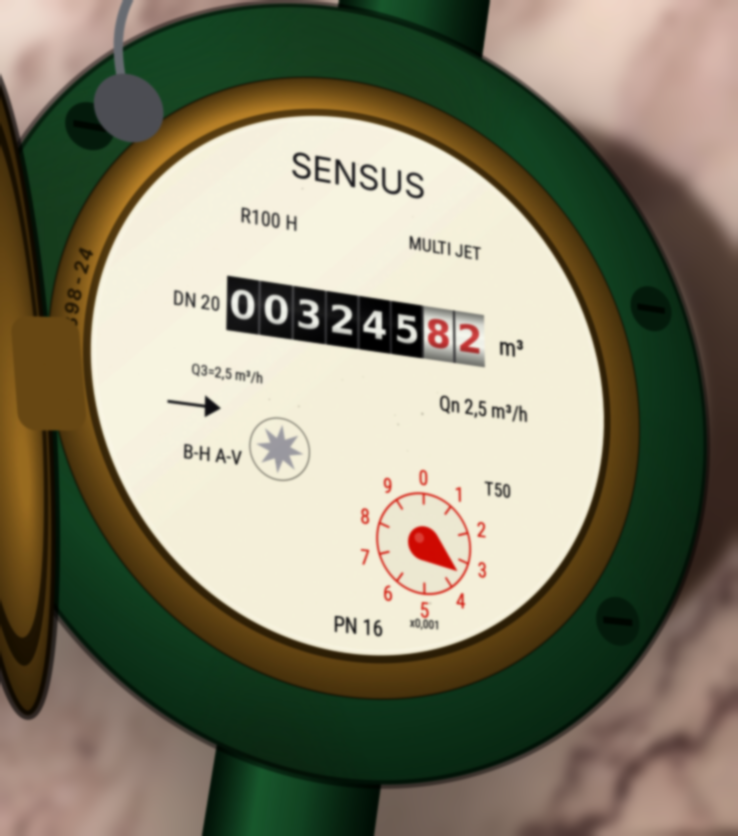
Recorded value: 3245.823m³
